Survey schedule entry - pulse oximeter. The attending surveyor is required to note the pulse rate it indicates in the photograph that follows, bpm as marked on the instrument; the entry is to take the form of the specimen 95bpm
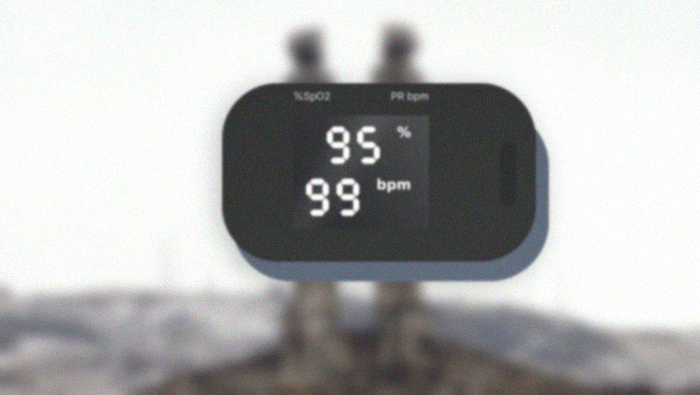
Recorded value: 99bpm
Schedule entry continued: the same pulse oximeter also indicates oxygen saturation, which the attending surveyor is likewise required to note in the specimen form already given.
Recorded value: 95%
